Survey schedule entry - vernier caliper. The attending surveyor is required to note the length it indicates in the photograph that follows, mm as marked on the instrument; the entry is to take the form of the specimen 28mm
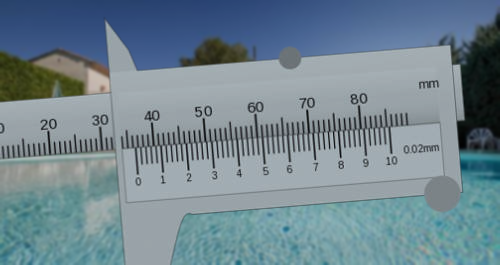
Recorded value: 36.5mm
